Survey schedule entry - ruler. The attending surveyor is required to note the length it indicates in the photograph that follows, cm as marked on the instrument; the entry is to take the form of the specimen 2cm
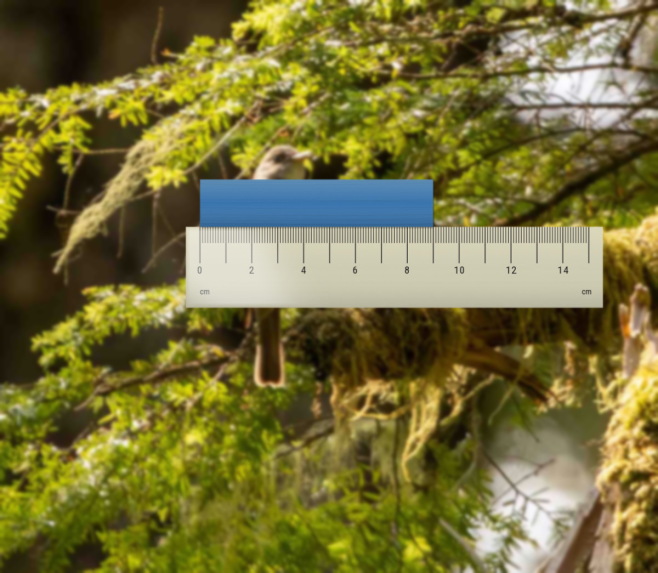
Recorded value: 9cm
